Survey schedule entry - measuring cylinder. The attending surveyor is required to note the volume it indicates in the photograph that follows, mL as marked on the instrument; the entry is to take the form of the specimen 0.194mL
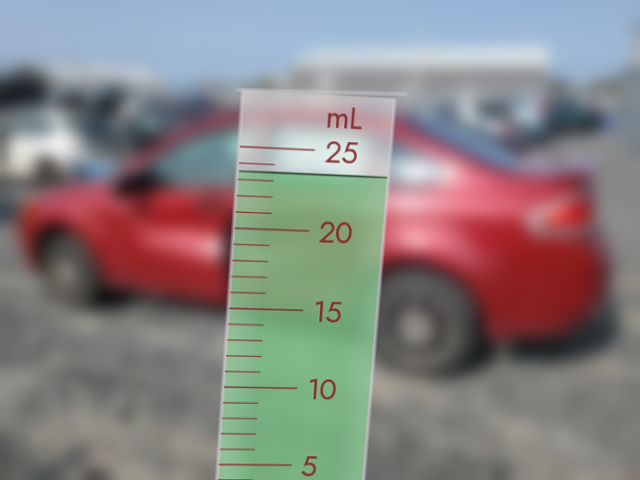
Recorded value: 23.5mL
